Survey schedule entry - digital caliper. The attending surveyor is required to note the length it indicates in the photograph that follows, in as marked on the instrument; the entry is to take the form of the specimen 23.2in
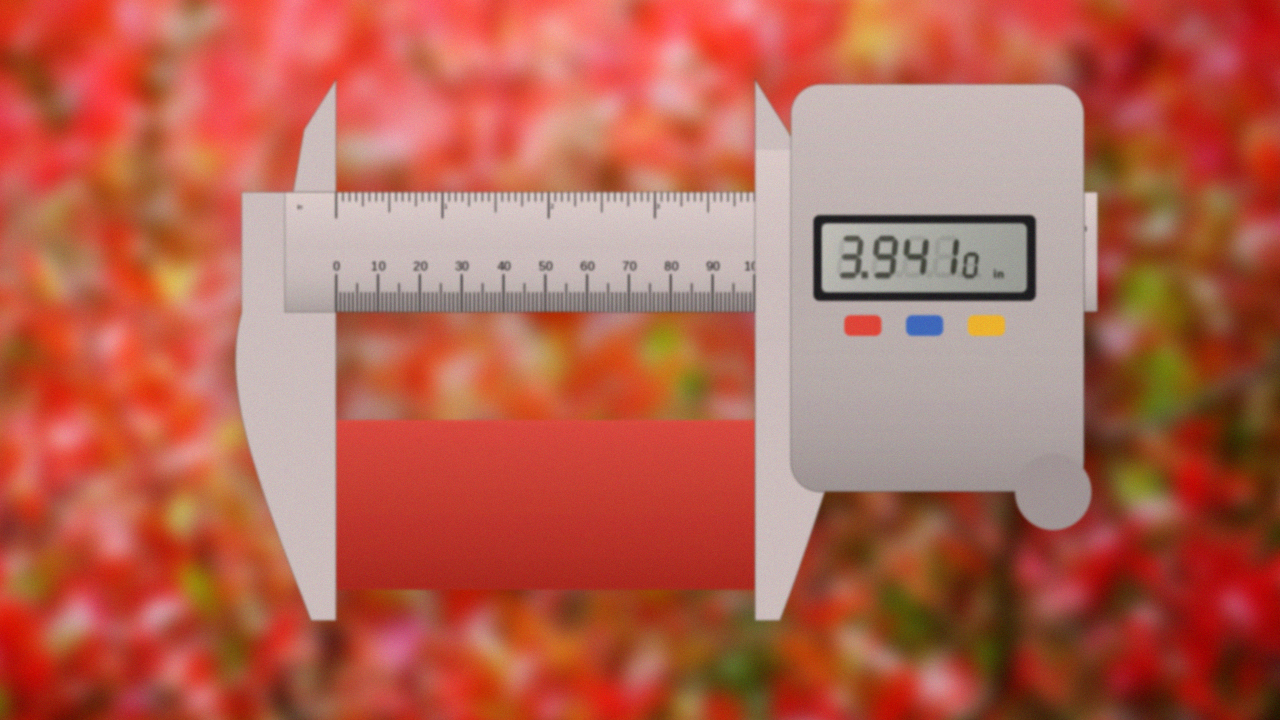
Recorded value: 3.9410in
